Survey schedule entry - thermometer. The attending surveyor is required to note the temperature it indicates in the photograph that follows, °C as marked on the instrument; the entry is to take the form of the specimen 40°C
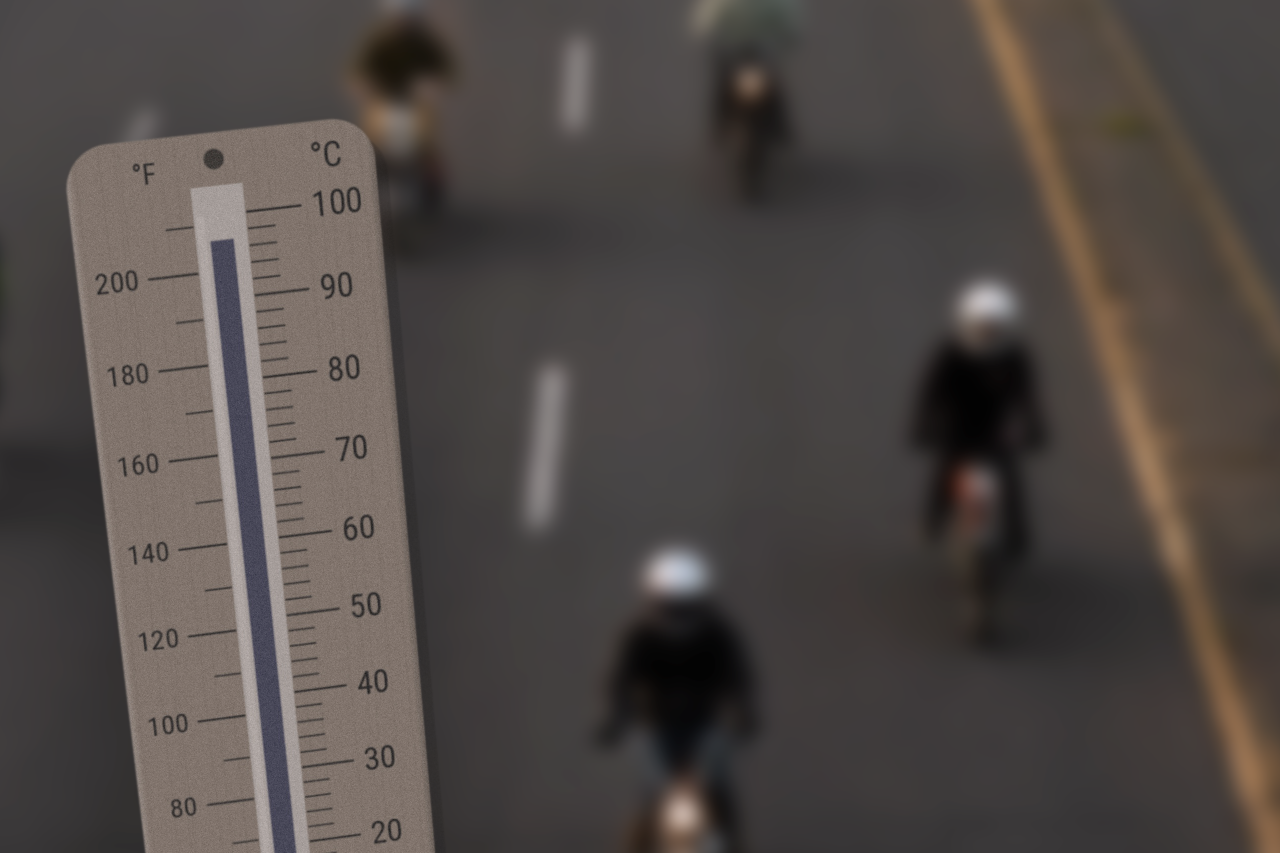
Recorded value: 97°C
